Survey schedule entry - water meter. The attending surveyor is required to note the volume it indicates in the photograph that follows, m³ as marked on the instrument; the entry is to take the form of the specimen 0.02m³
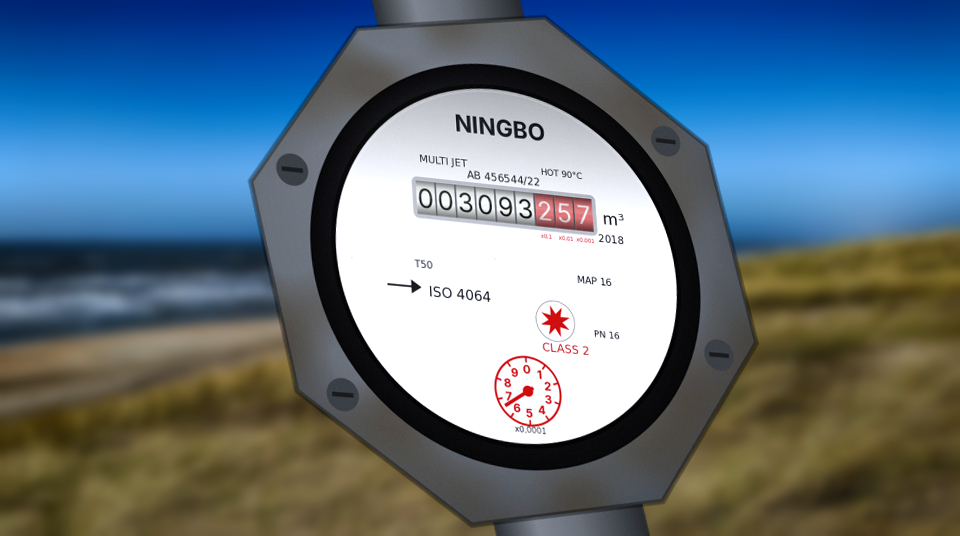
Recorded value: 3093.2576m³
